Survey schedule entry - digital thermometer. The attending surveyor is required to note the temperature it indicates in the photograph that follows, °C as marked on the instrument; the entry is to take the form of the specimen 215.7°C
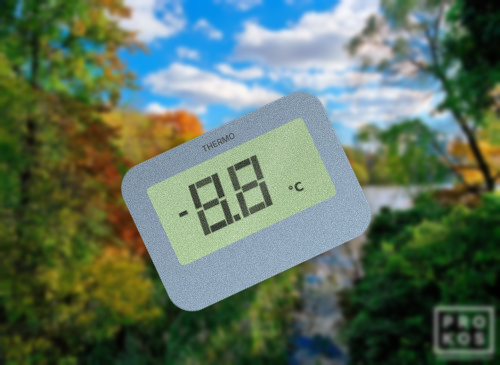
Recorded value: -8.8°C
